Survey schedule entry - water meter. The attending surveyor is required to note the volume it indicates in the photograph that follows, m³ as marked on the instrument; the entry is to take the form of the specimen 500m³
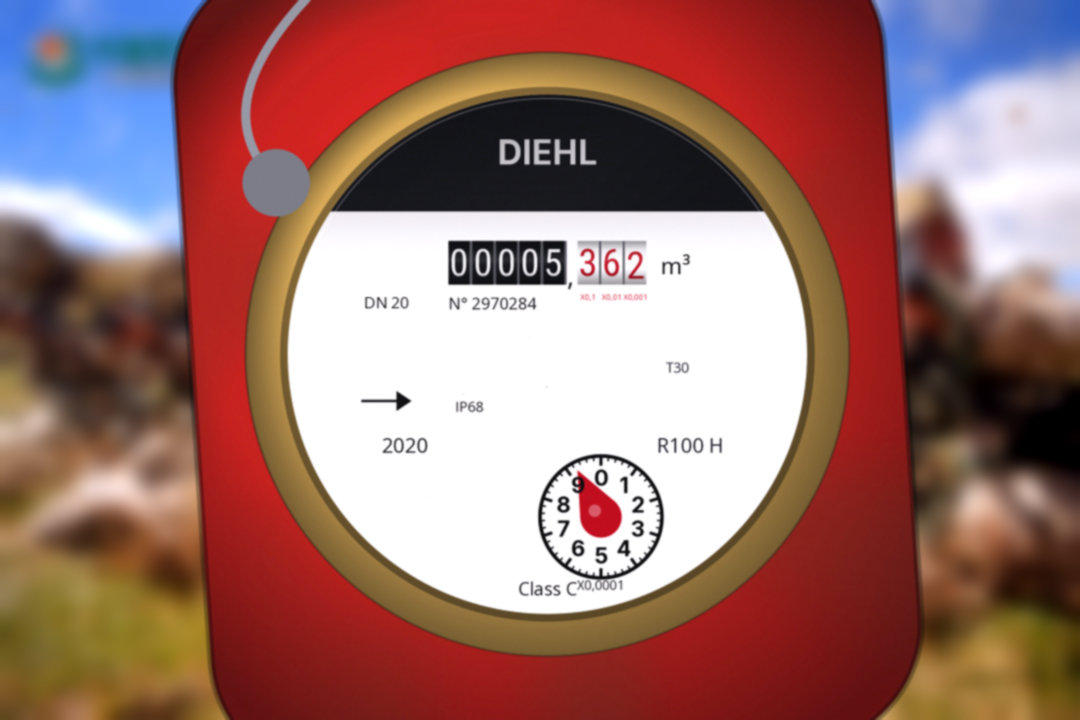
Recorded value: 5.3619m³
